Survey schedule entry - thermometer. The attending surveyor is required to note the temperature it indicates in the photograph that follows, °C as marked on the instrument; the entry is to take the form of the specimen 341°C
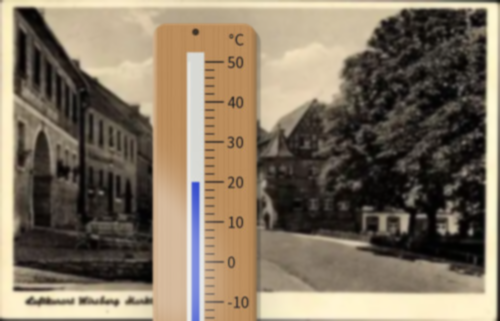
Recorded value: 20°C
